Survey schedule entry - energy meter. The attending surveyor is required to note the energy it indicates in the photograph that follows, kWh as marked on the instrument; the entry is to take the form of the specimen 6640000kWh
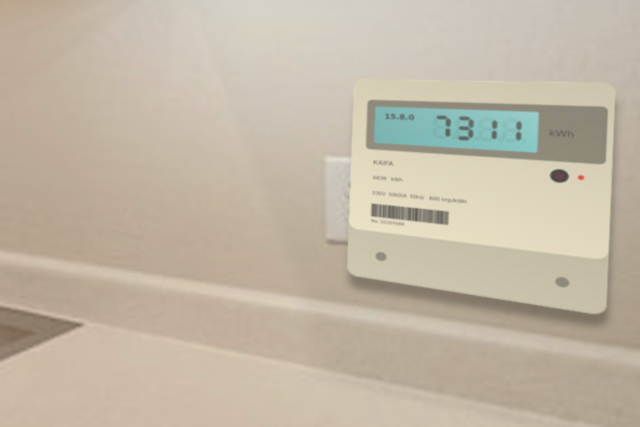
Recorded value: 7311kWh
